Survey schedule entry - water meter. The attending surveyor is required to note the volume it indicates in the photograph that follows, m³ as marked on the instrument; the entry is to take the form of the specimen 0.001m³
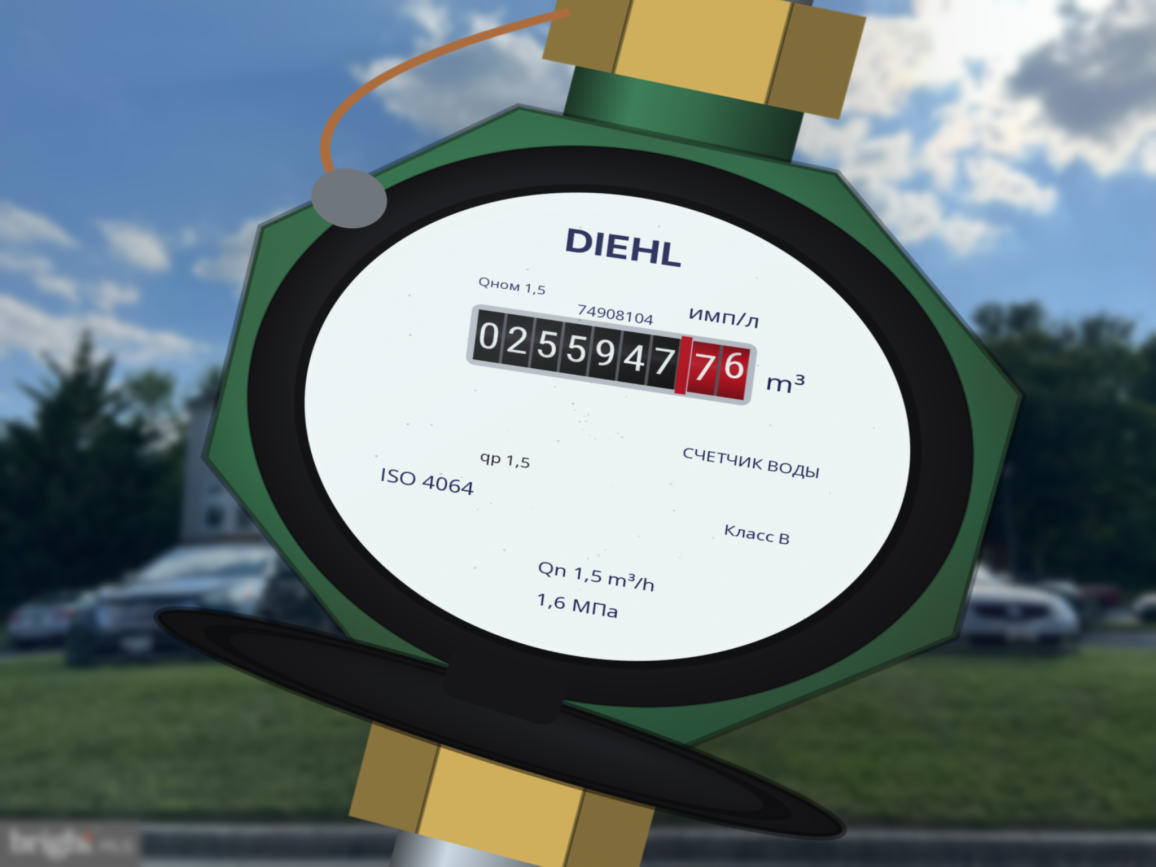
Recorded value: 255947.76m³
